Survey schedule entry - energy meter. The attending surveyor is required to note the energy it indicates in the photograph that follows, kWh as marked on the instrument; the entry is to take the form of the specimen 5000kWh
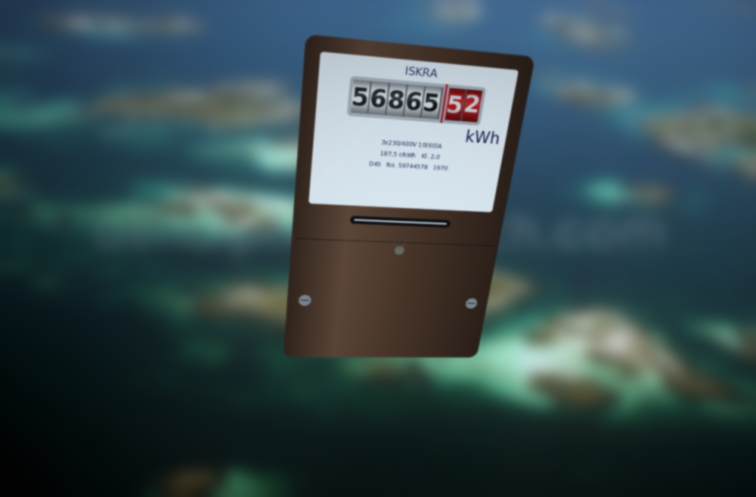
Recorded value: 56865.52kWh
